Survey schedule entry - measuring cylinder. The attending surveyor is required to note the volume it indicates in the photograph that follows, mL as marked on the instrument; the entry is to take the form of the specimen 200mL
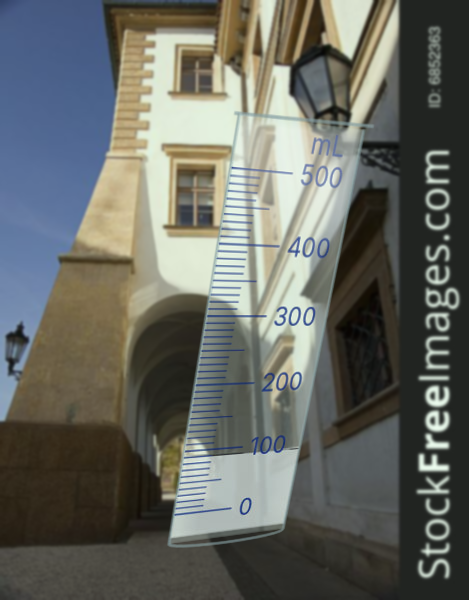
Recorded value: 90mL
